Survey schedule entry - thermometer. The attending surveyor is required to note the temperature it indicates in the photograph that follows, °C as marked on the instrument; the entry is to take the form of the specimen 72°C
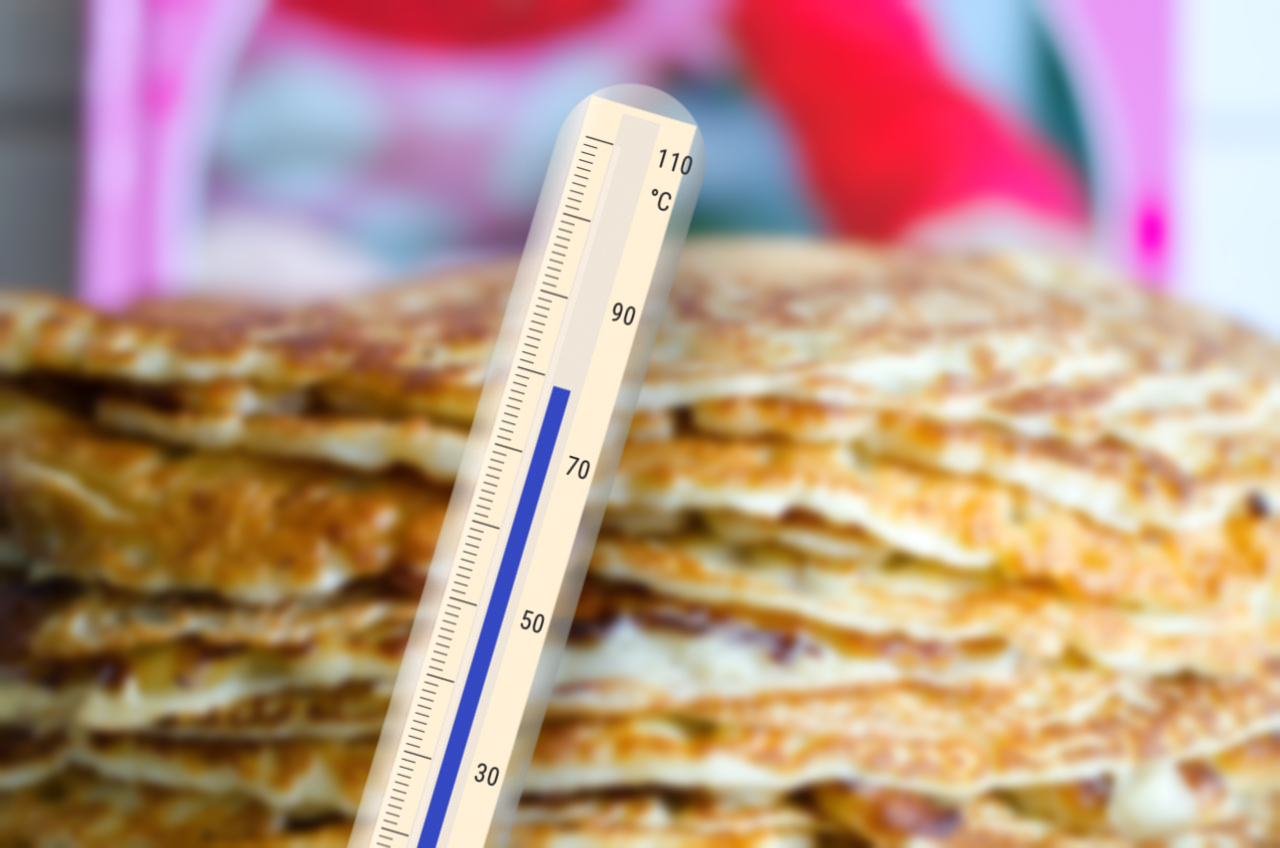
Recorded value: 79°C
